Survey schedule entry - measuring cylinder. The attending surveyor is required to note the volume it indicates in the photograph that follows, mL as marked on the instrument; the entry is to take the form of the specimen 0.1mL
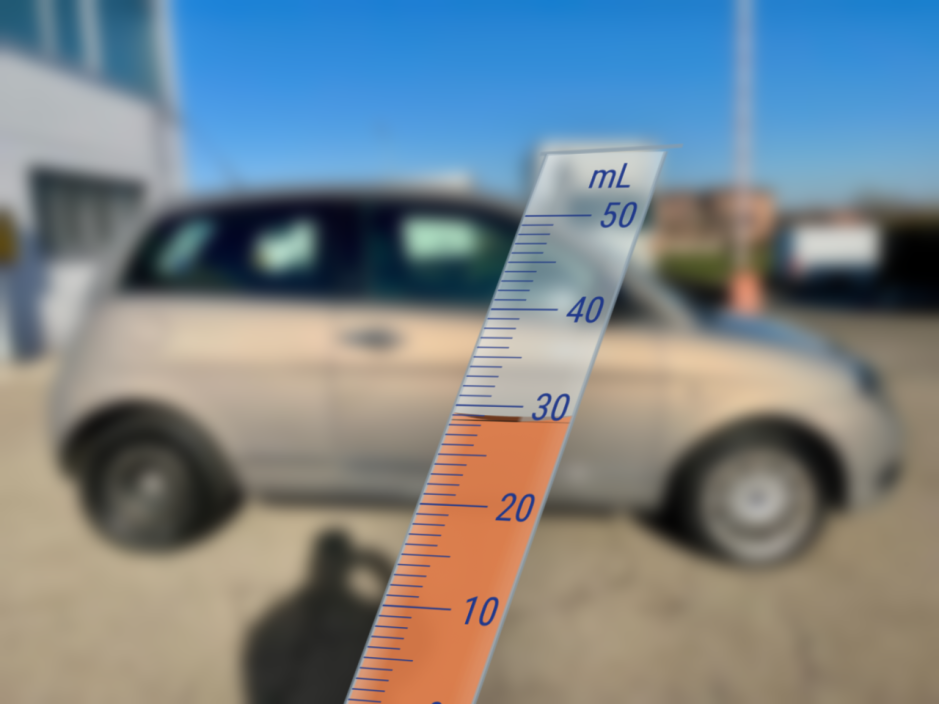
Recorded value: 28.5mL
